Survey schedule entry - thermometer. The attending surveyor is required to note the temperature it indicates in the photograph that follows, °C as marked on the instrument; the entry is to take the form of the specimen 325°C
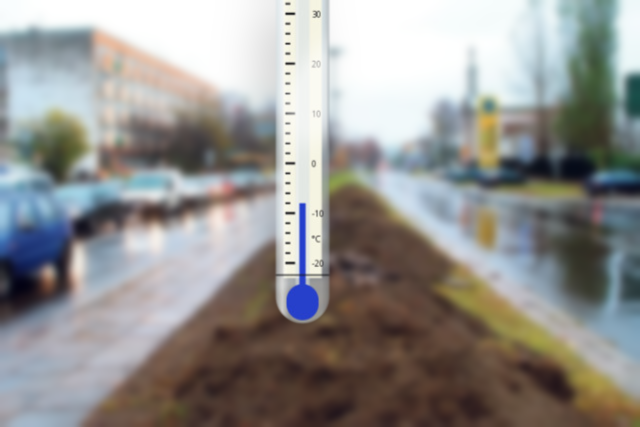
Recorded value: -8°C
